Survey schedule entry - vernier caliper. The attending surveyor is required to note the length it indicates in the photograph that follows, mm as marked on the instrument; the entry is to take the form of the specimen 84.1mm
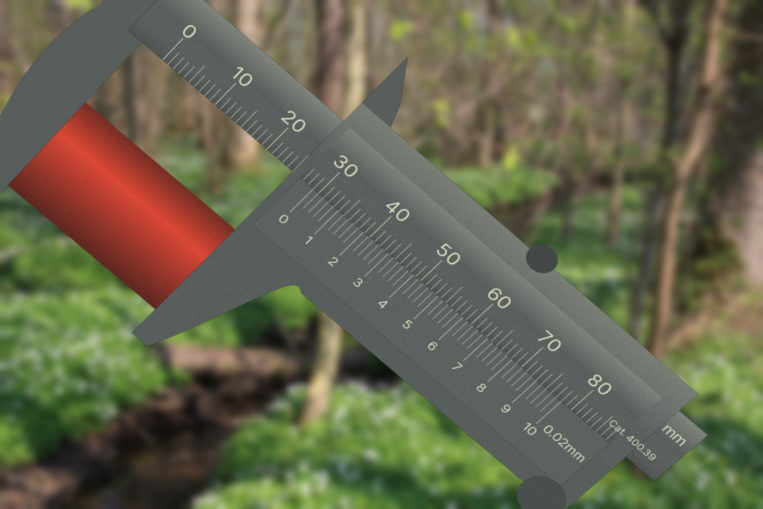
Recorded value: 29.0mm
